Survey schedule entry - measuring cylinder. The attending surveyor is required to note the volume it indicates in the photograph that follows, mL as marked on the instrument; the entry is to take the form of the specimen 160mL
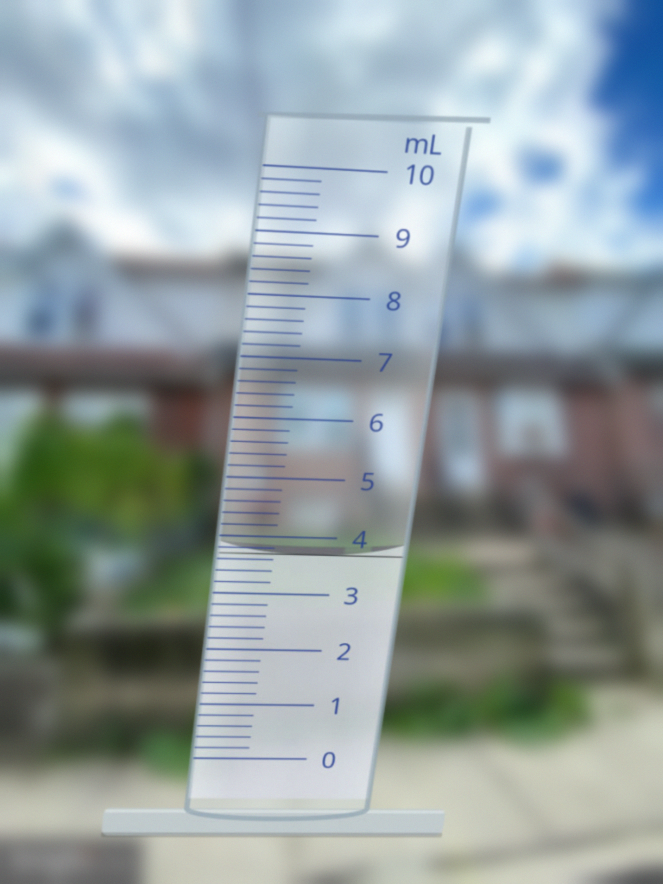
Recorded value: 3.7mL
